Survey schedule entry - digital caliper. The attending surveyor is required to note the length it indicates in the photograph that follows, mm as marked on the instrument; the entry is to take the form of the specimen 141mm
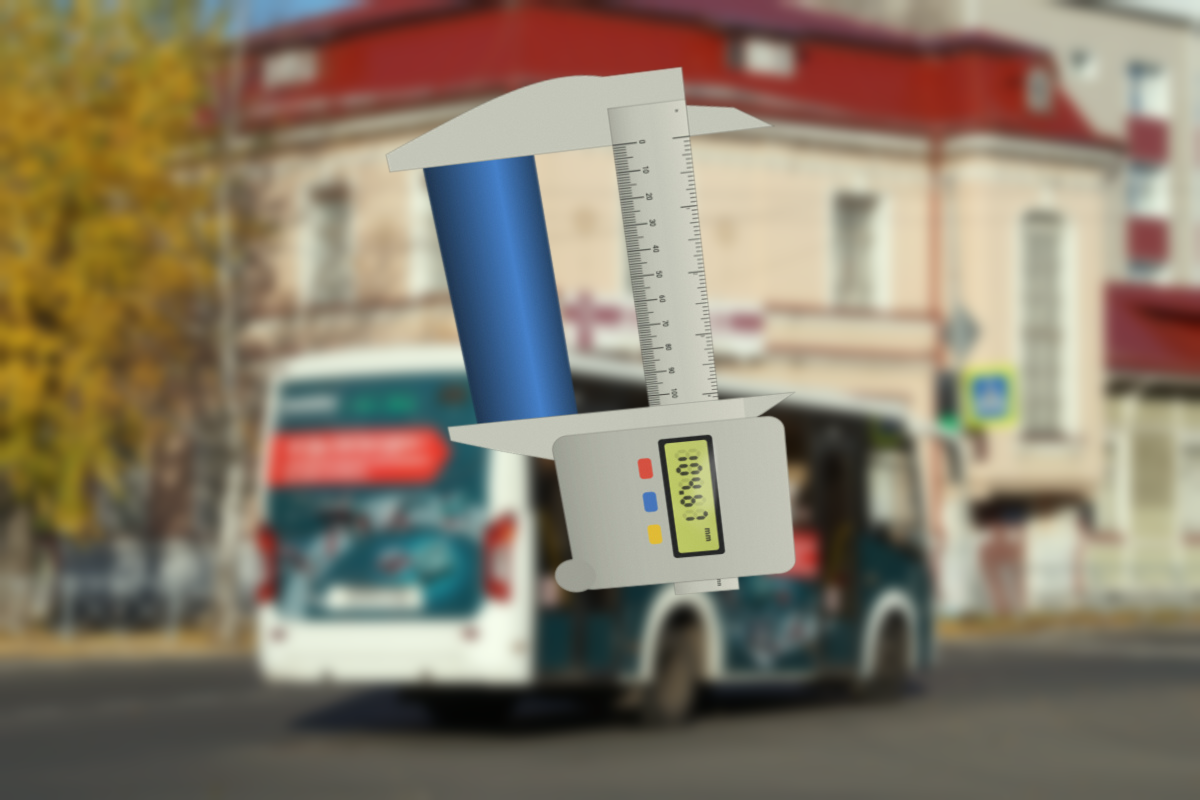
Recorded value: 104.67mm
